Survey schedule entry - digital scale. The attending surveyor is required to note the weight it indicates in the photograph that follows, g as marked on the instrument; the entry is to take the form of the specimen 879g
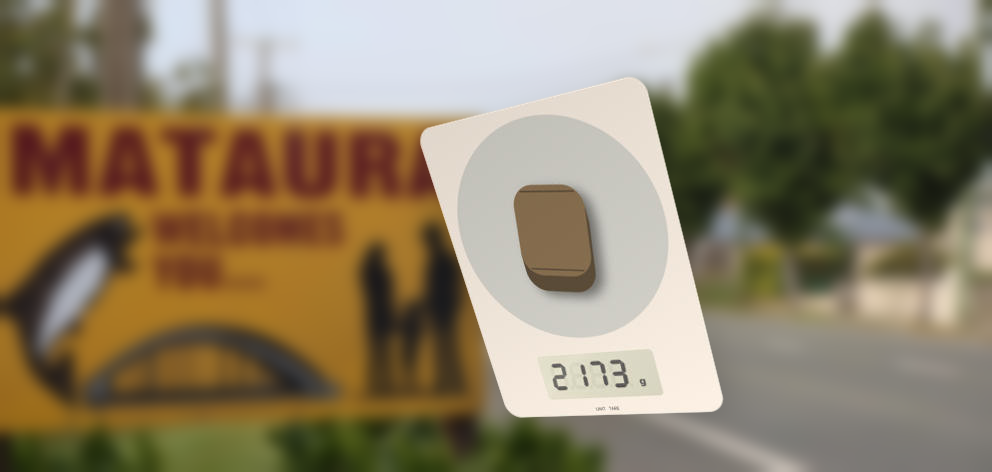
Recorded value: 2173g
